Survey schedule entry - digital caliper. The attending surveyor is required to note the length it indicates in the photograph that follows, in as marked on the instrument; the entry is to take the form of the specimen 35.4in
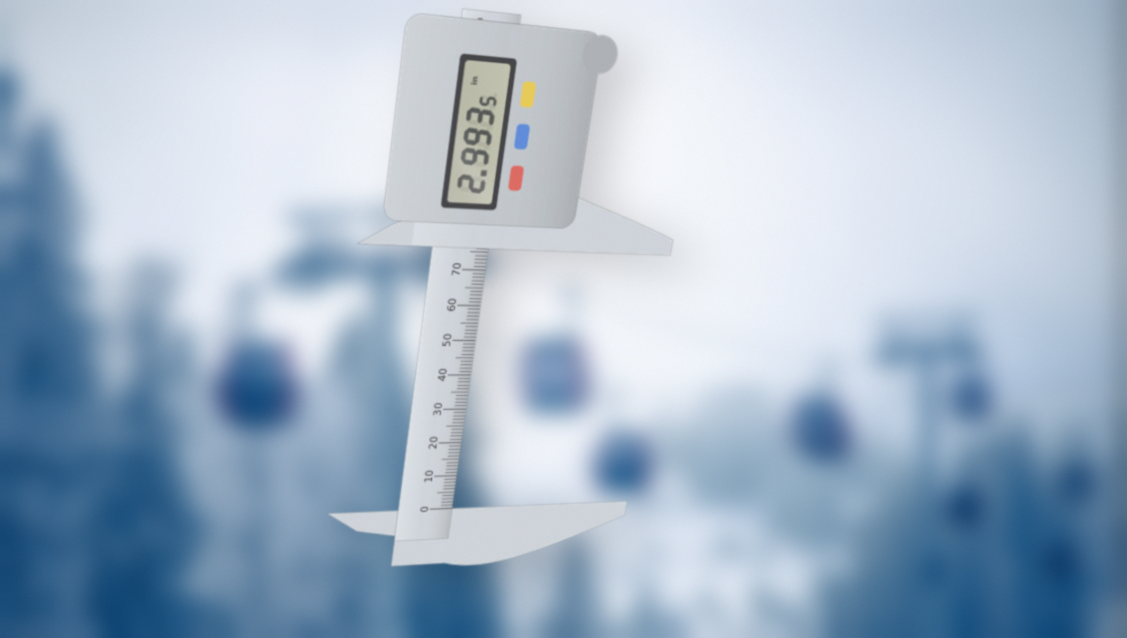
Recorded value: 2.9935in
